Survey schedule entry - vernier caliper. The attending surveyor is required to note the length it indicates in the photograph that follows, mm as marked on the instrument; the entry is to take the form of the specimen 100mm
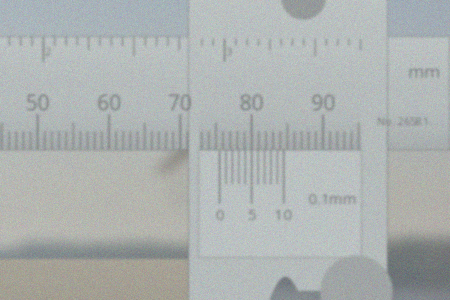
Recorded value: 75.5mm
